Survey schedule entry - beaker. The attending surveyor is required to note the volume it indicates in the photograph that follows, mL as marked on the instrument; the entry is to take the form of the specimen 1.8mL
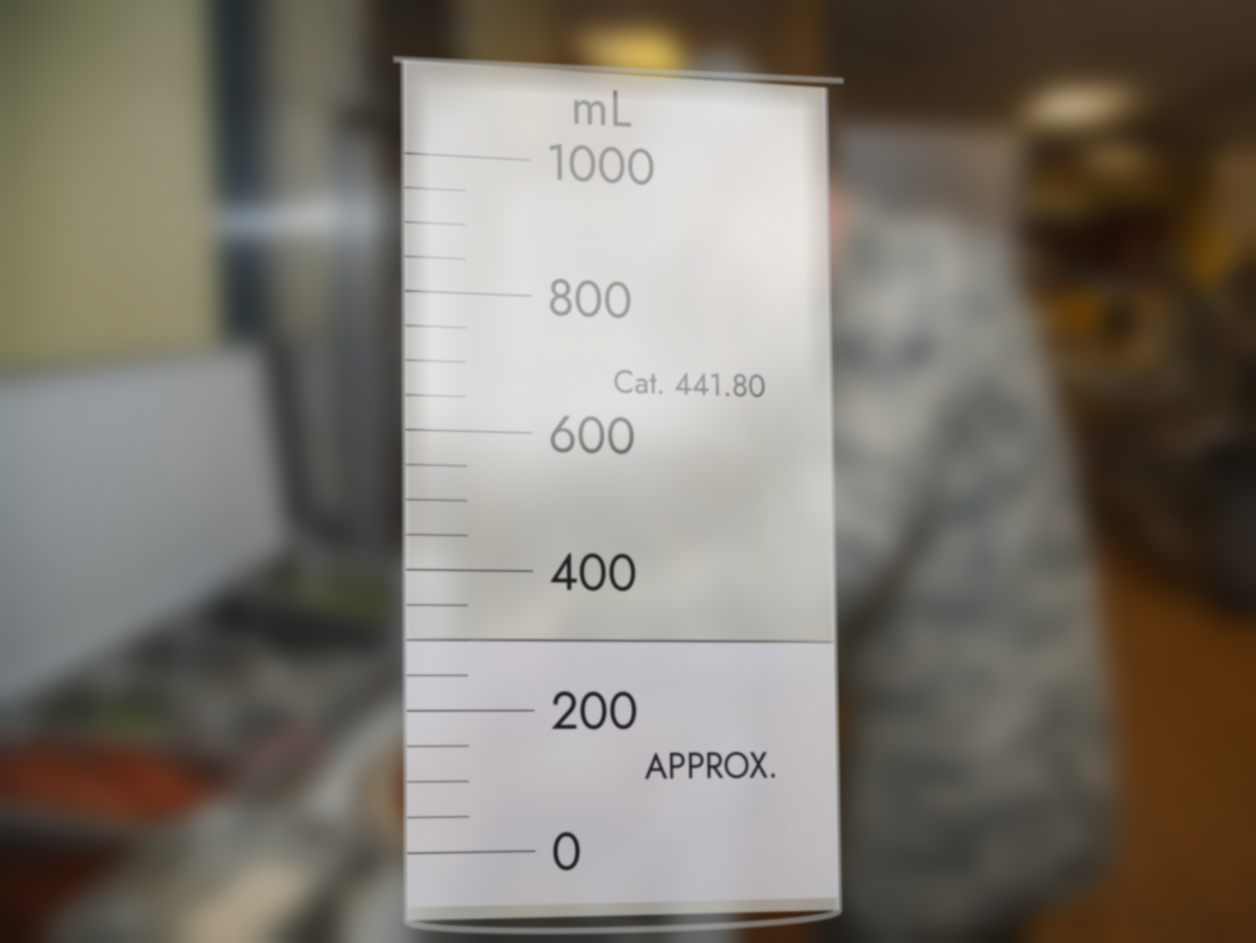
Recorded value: 300mL
